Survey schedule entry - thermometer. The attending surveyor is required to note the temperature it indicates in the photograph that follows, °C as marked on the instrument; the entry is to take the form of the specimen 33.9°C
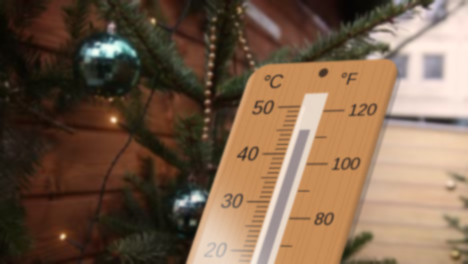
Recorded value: 45°C
